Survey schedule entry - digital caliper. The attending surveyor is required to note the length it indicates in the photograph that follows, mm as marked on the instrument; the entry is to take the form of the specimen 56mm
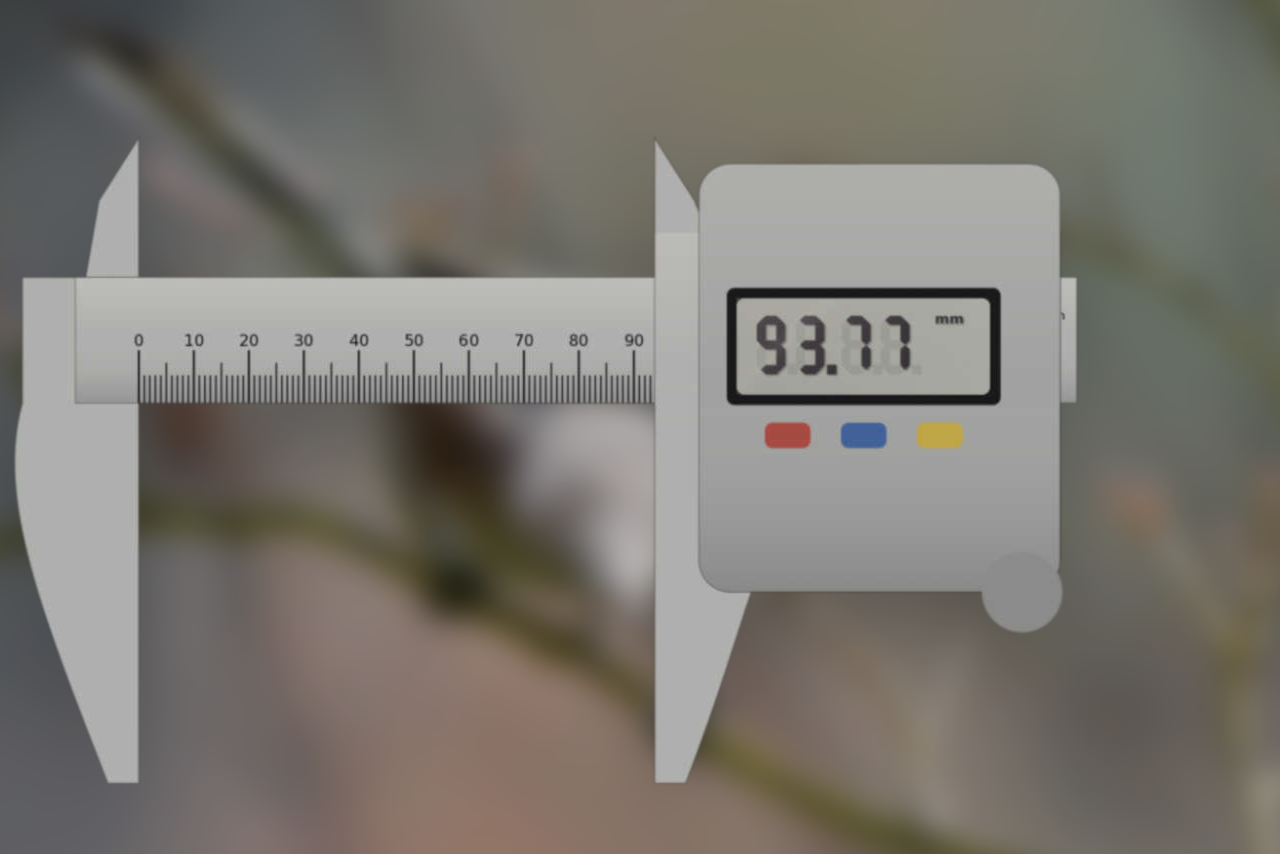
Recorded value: 93.77mm
